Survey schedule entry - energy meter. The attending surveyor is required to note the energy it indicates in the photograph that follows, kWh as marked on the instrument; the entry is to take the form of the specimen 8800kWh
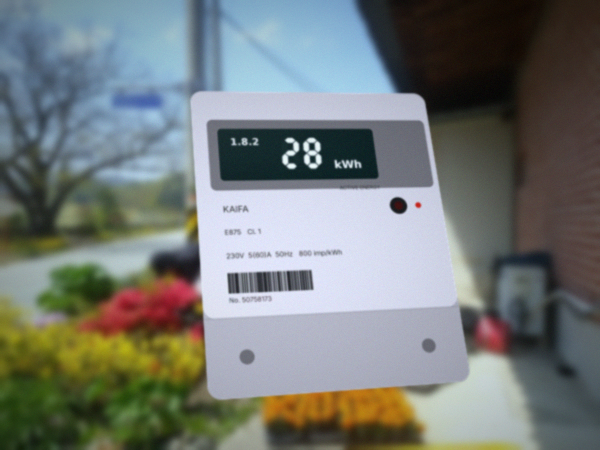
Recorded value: 28kWh
